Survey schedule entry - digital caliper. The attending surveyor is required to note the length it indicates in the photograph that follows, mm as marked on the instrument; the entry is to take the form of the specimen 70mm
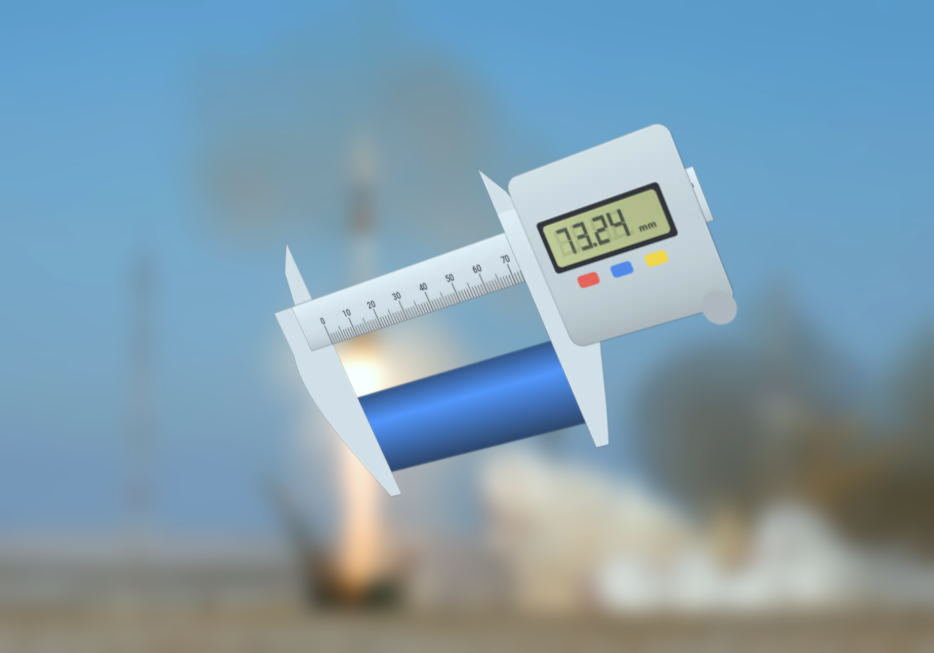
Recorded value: 73.24mm
